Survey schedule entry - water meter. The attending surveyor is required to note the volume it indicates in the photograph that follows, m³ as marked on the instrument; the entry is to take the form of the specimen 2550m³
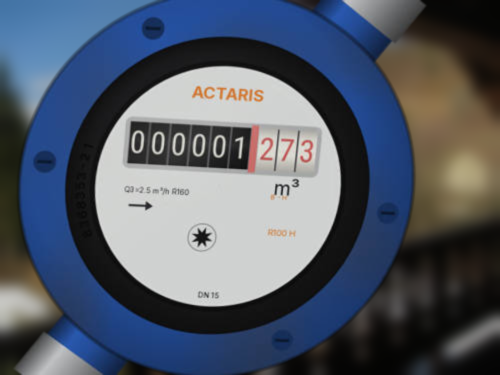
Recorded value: 1.273m³
